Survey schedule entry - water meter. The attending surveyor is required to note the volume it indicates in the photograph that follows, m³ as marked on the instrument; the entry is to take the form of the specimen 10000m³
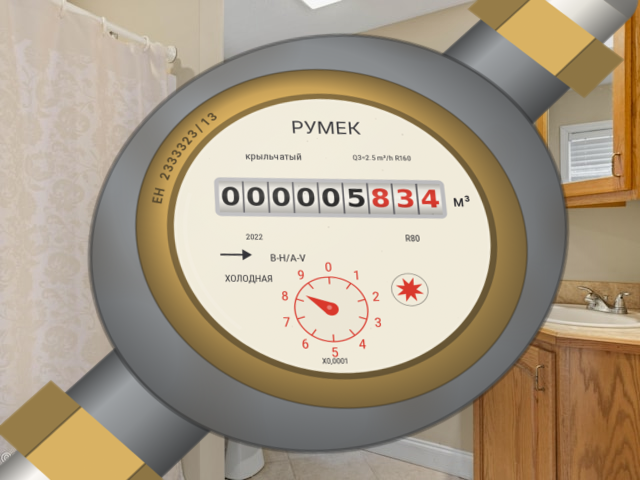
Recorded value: 5.8348m³
